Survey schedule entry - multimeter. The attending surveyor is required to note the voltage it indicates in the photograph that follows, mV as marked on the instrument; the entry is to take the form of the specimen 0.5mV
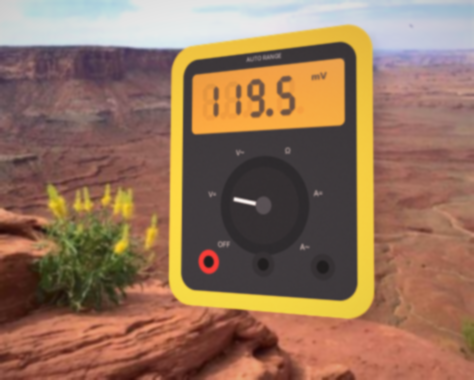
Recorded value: 119.5mV
